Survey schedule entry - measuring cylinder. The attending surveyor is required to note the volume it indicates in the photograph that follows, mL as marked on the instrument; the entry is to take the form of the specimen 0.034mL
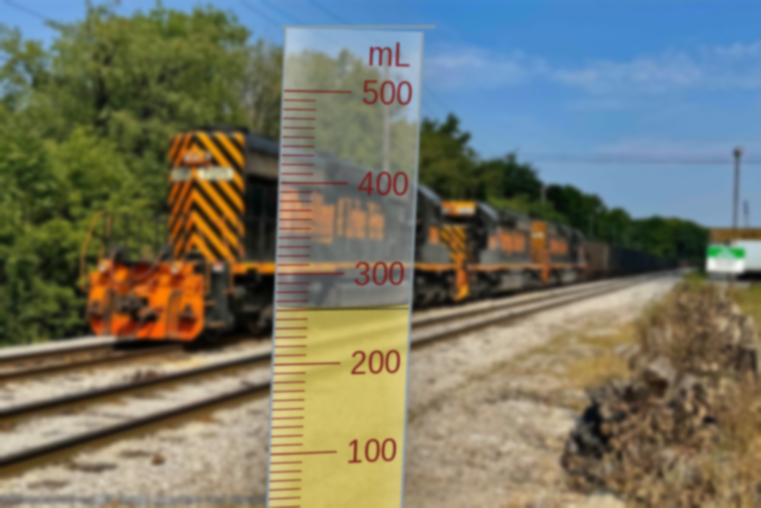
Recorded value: 260mL
